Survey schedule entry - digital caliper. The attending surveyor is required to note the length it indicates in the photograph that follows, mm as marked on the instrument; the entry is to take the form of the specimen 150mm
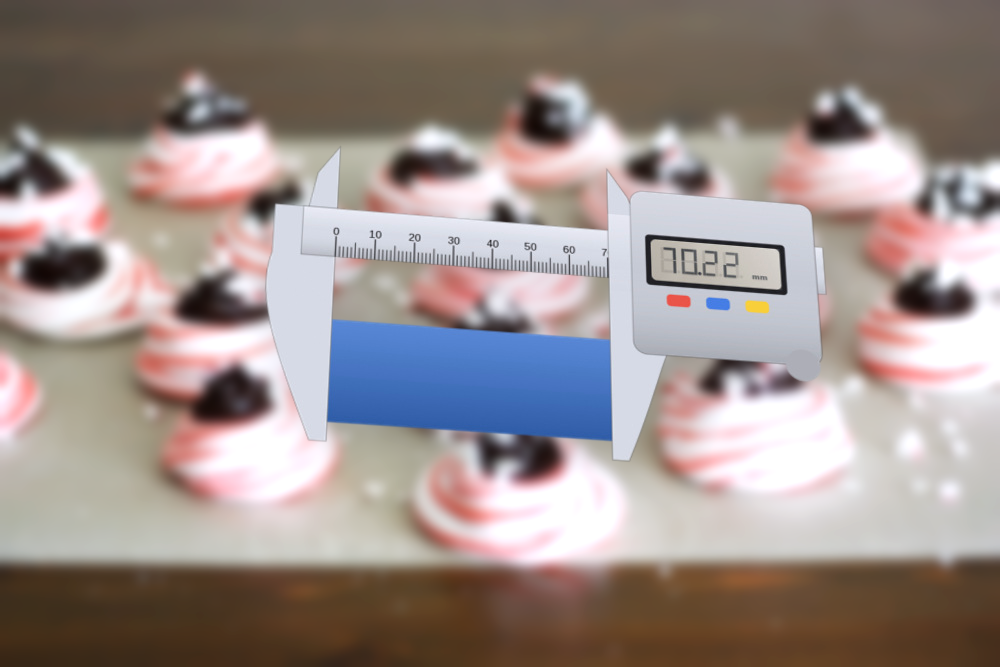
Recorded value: 70.22mm
